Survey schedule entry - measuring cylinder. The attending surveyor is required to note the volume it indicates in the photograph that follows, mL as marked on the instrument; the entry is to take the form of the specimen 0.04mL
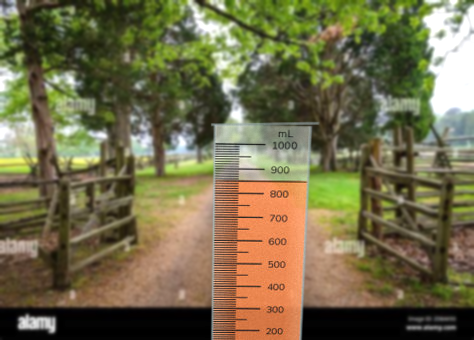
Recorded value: 850mL
